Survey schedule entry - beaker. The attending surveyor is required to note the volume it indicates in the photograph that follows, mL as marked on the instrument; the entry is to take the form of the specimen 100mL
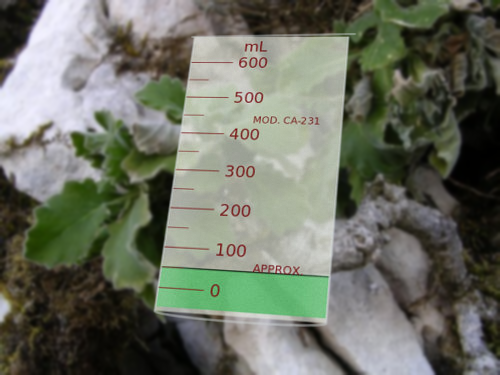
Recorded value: 50mL
